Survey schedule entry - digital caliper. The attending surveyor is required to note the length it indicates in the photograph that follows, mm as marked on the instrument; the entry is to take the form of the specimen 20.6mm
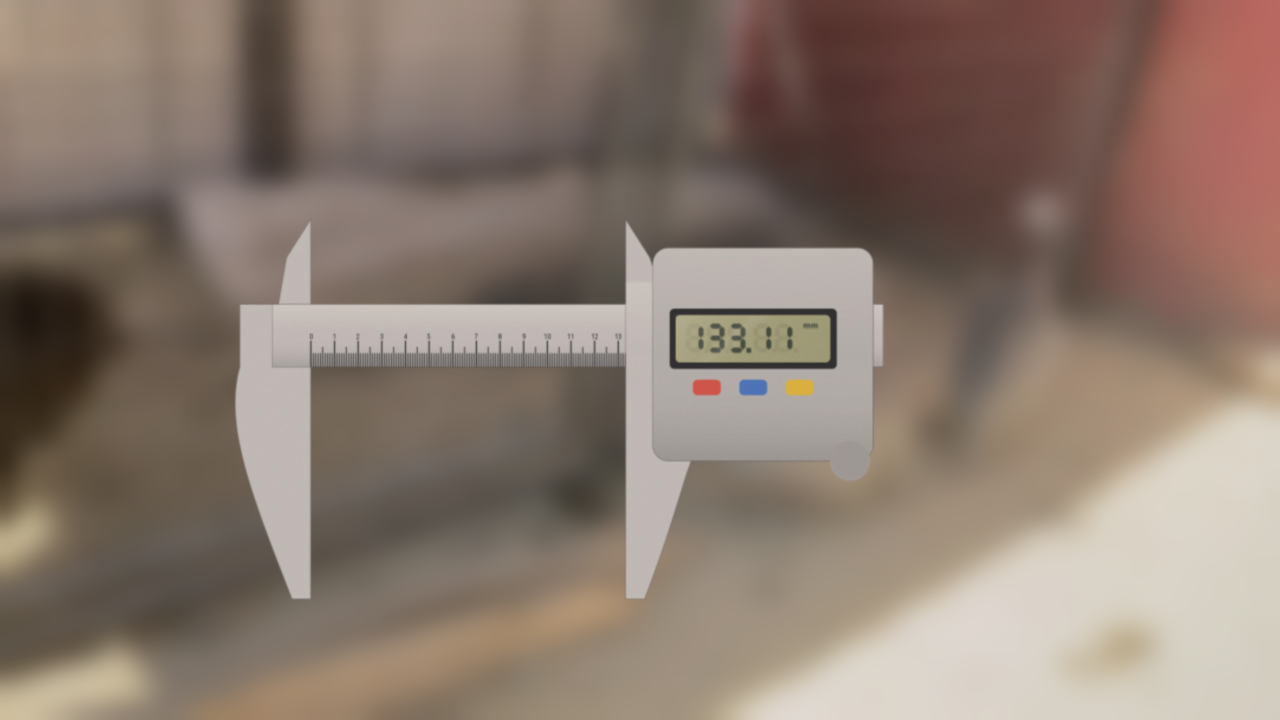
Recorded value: 133.11mm
